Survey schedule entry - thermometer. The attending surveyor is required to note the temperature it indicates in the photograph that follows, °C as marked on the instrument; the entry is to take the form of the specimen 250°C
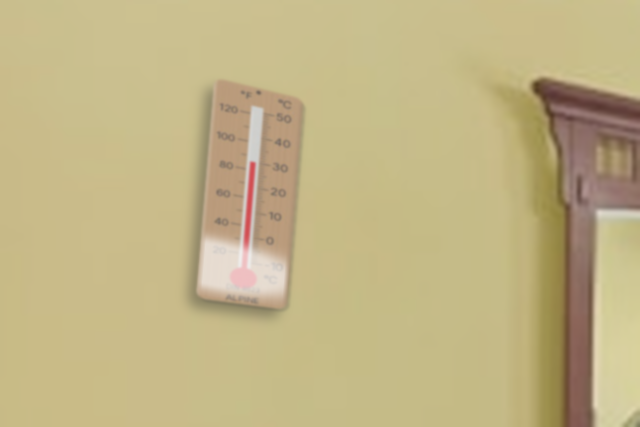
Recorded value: 30°C
